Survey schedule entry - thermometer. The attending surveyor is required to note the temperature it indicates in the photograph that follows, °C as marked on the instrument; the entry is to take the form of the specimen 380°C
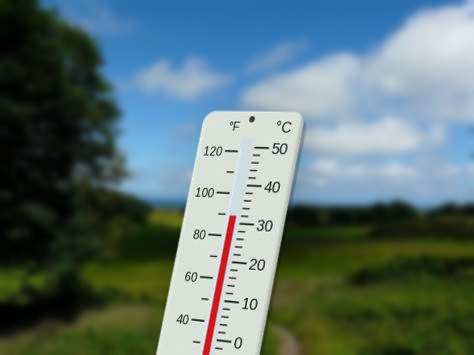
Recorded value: 32°C
